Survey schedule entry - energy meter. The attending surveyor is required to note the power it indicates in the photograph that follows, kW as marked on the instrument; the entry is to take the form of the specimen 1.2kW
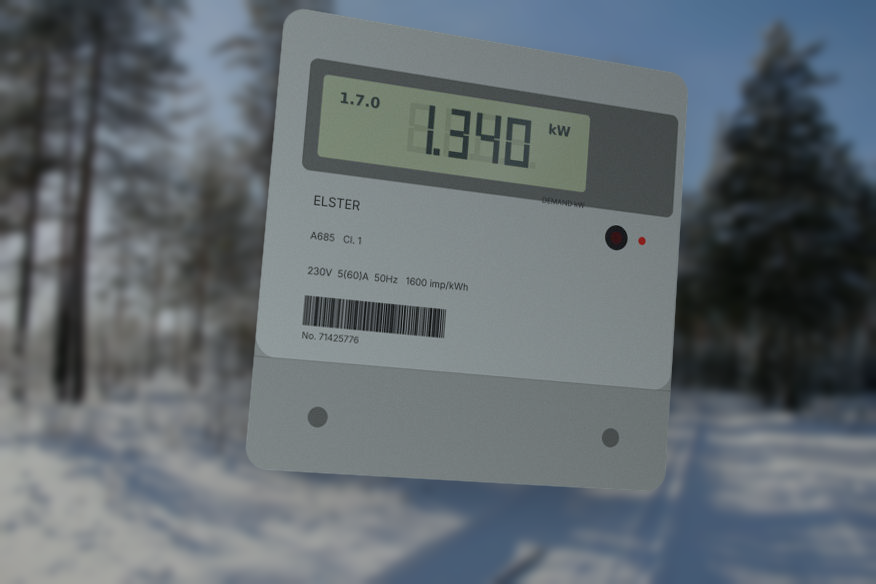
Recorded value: 1.340kW
